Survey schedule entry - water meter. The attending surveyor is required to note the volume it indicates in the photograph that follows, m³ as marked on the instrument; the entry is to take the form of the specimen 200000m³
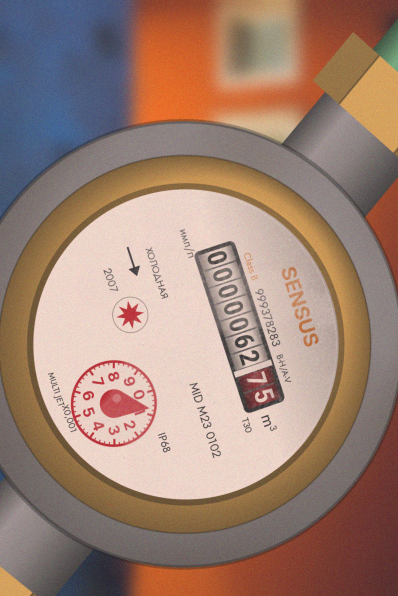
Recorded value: 62.750m³
